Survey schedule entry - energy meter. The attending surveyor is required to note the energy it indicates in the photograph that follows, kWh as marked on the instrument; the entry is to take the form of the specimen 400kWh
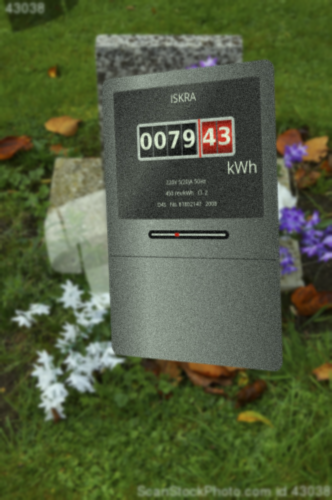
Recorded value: 79.43kWh
